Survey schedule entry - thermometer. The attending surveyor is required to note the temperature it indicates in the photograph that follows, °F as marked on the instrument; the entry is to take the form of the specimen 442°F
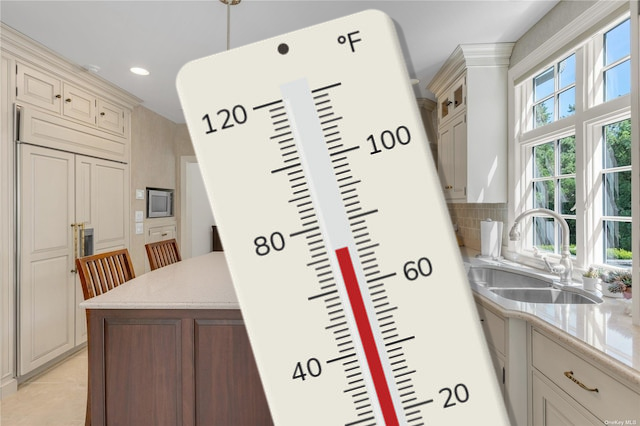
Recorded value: 72°F
